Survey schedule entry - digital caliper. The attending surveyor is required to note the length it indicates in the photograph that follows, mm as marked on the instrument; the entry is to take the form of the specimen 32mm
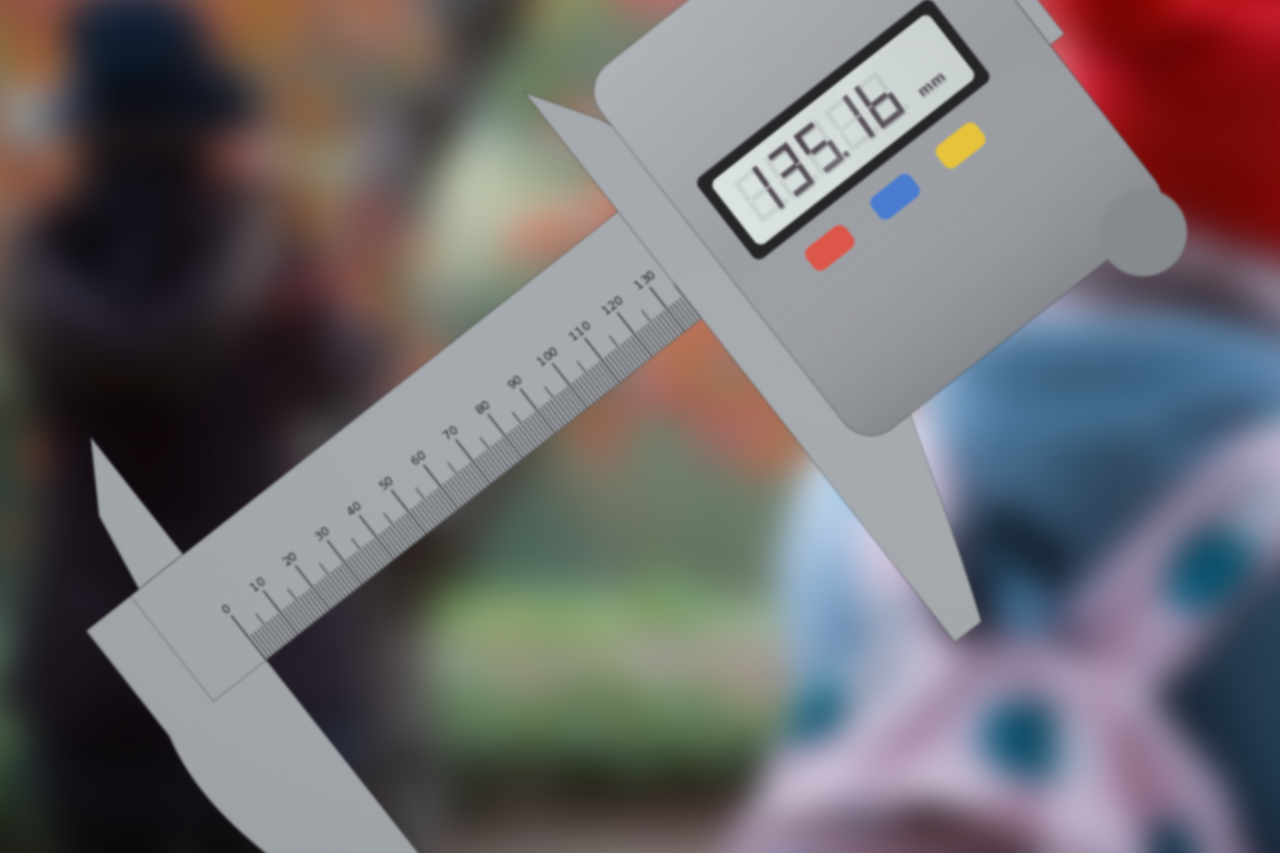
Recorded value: 135.16mm
